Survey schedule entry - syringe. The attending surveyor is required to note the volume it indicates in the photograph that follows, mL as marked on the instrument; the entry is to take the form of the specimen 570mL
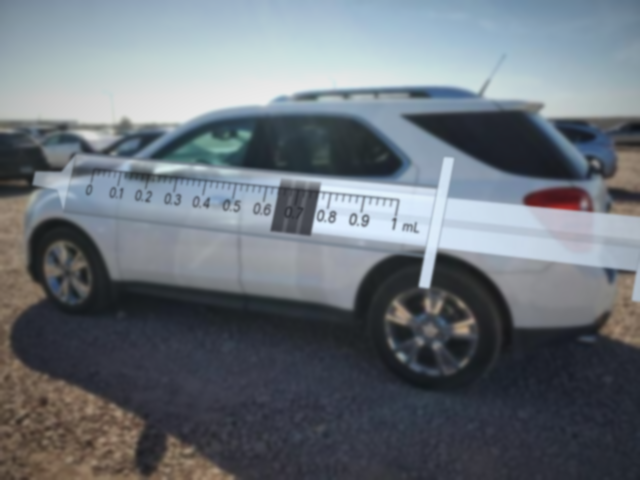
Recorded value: 0.64mL
